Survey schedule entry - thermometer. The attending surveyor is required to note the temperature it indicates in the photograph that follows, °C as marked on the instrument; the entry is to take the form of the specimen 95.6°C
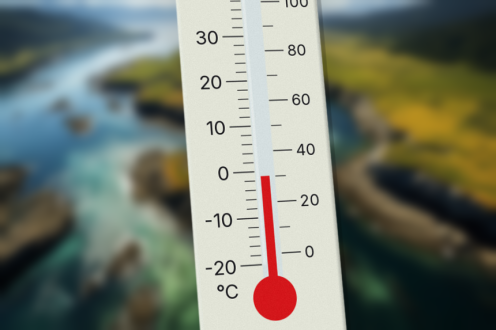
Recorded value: -1°C
